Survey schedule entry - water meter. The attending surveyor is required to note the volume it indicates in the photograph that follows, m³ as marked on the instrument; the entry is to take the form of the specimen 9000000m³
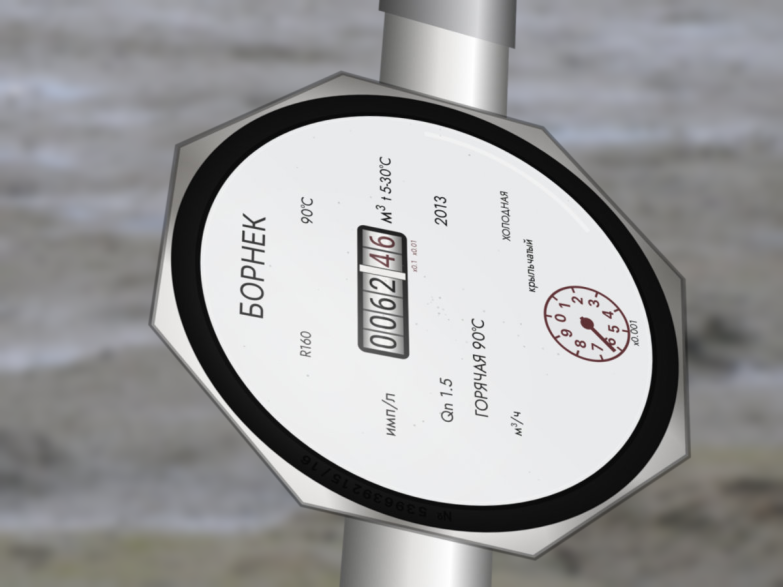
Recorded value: 62.466m³
